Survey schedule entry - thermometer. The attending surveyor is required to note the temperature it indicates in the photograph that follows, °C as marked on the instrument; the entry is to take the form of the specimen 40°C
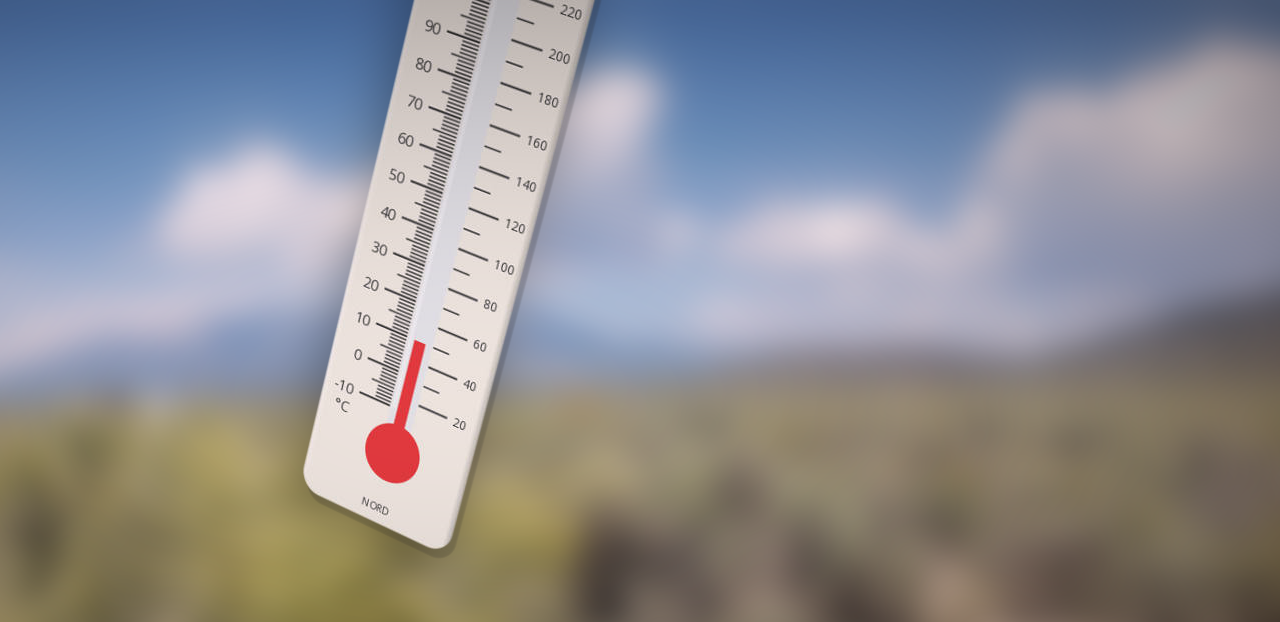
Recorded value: 10°C
